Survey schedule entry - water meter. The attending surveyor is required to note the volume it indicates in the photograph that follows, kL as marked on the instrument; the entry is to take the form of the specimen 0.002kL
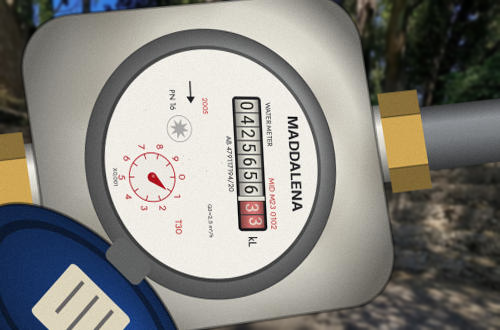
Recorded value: 425656.331kL
